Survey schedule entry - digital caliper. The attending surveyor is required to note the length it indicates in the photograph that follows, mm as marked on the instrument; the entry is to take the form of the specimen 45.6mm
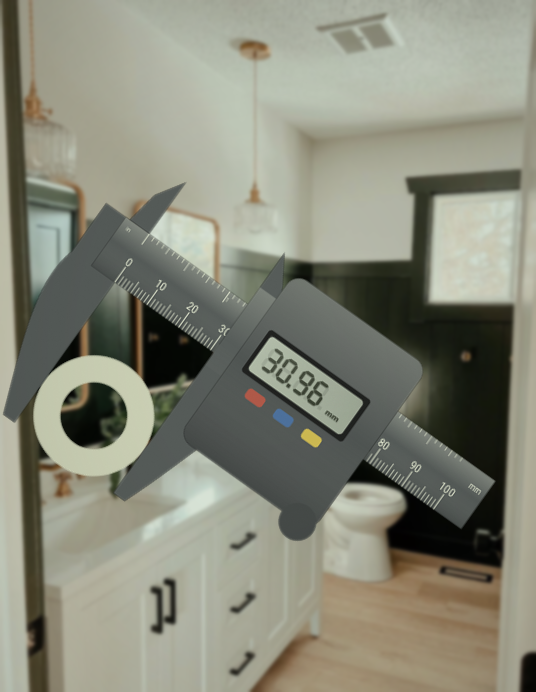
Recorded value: 30.96mm
